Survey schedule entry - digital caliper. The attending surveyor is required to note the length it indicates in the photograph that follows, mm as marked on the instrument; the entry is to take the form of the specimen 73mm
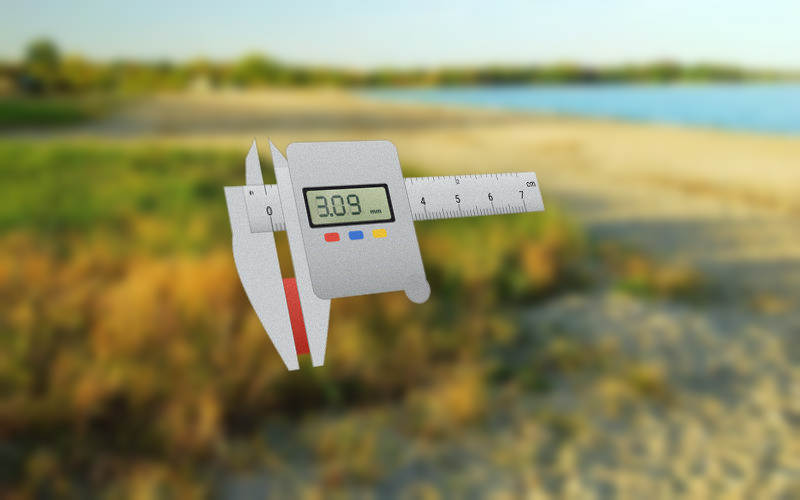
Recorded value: 3.09mm
